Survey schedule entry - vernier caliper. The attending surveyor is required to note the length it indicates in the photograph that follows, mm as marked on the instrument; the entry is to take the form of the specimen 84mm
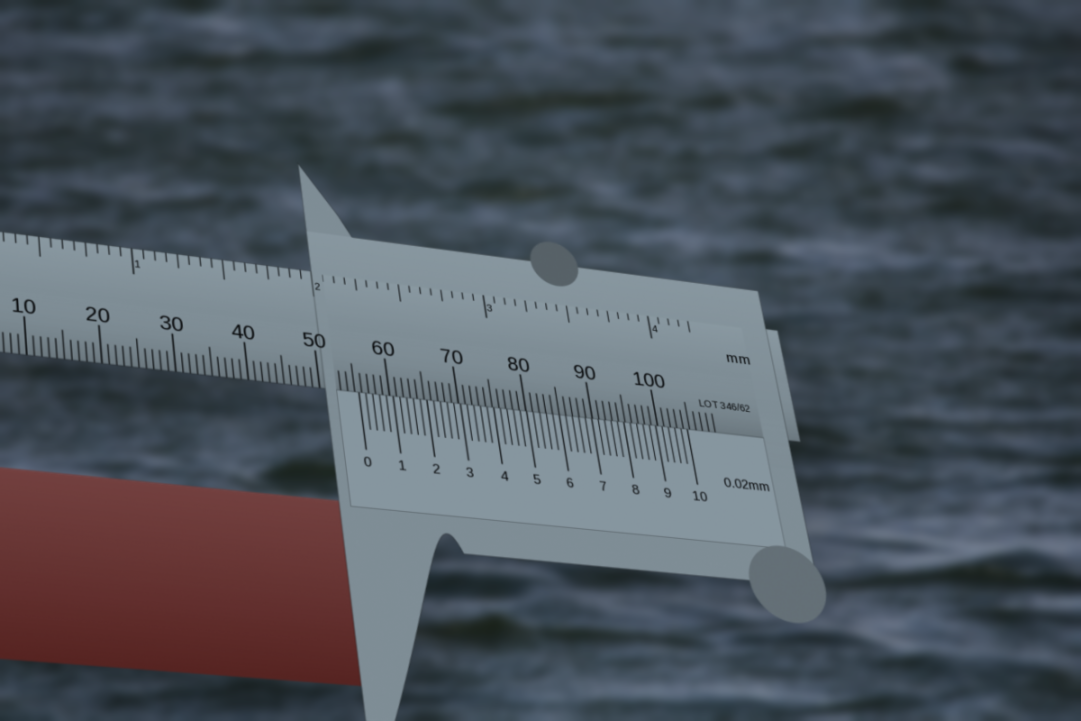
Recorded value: 55.6mm
